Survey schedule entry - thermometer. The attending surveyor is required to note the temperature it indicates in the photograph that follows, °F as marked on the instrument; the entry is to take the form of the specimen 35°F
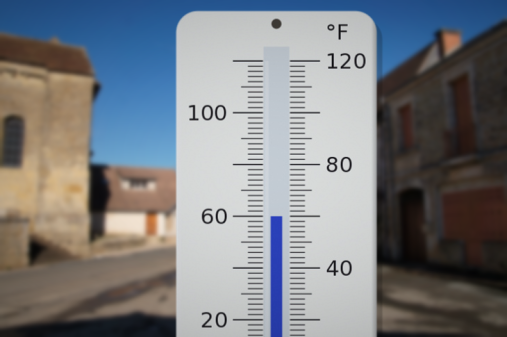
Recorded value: 60°F
